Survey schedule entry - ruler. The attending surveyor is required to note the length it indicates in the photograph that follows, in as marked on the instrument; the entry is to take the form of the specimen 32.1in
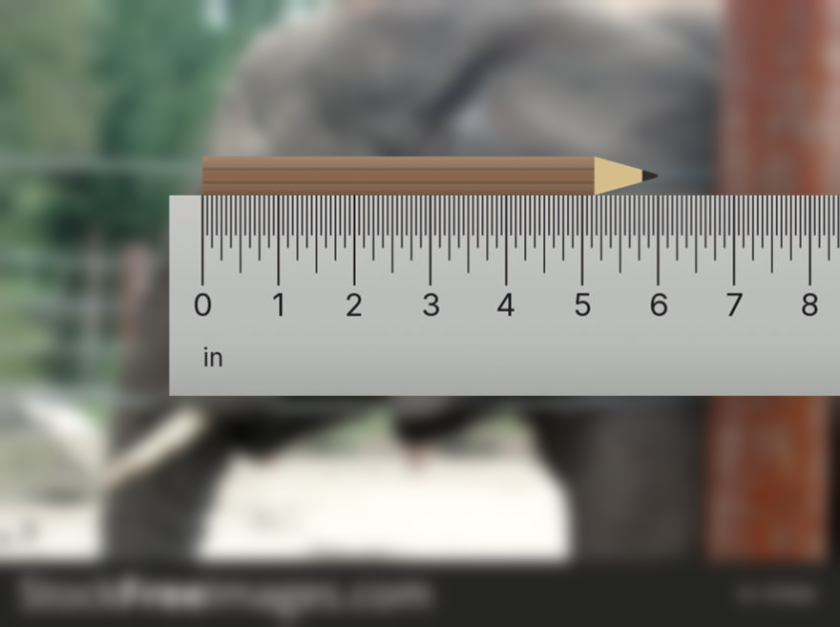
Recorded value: 6in
